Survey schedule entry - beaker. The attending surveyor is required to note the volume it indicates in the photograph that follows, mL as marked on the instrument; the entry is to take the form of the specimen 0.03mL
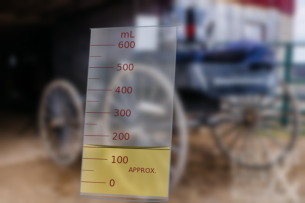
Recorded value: 150mL
